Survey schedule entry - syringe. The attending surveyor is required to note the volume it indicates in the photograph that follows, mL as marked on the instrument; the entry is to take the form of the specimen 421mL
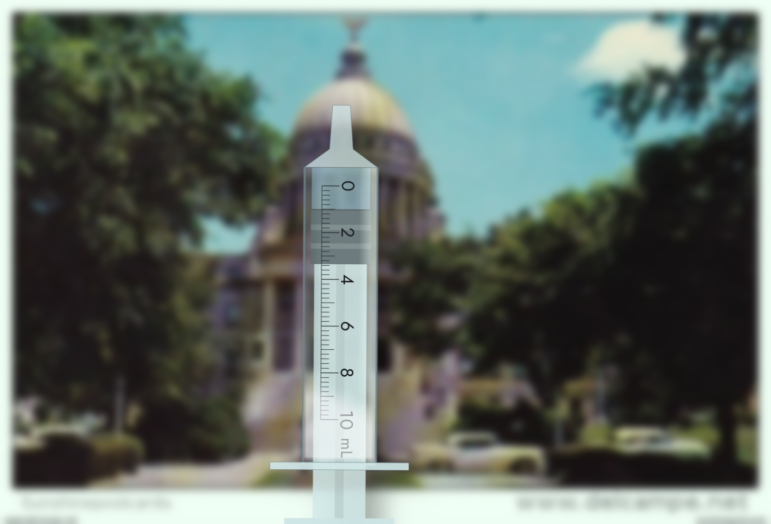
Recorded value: 1mL
